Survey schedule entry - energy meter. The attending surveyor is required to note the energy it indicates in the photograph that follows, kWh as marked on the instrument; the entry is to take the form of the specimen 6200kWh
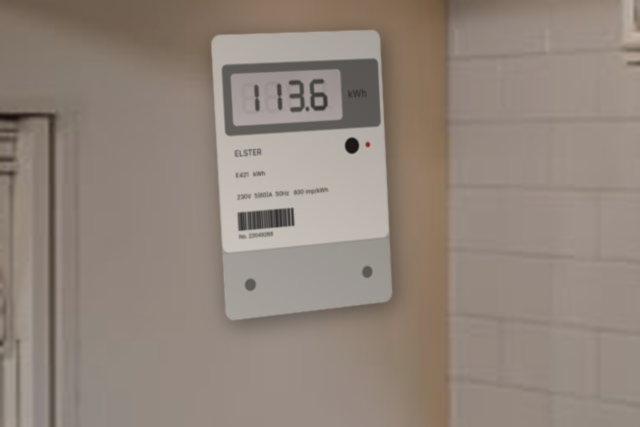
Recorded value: 113.6kWh
